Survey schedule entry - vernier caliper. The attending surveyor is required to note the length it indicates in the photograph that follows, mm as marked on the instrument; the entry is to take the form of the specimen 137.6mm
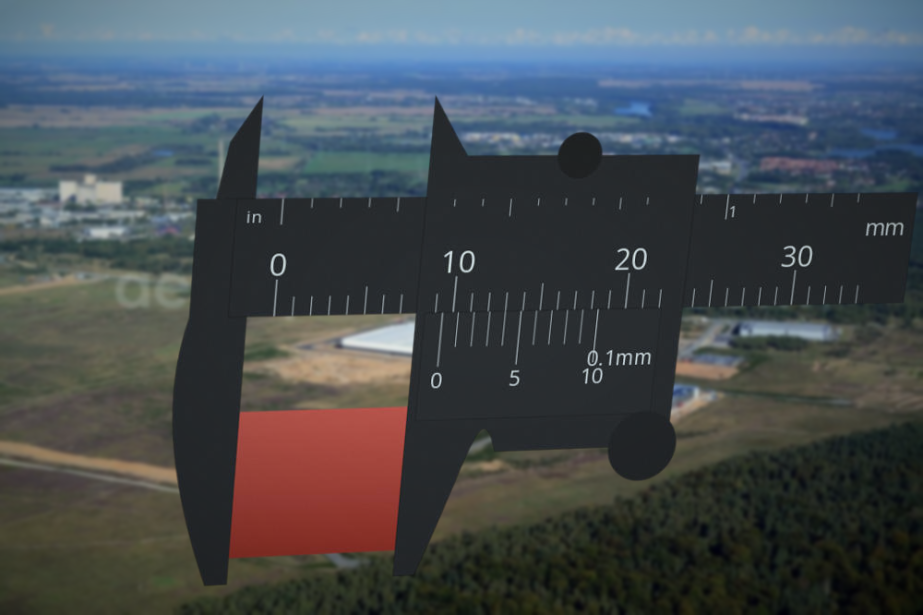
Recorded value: 9.4mm
